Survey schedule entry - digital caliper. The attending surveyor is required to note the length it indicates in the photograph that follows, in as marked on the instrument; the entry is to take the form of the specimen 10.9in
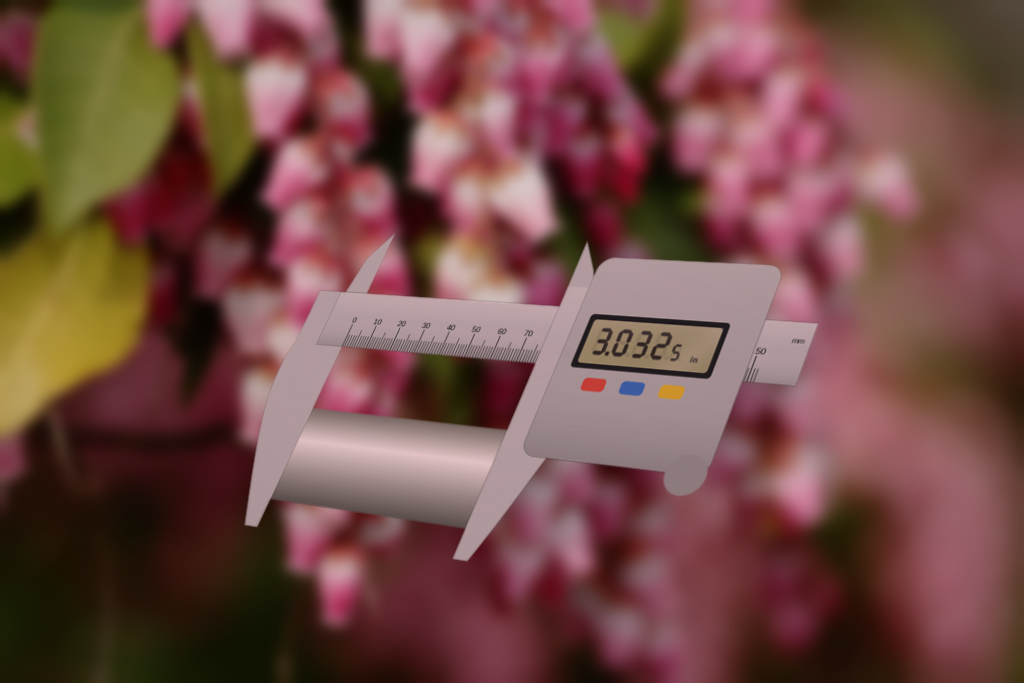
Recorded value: 3.0325in
